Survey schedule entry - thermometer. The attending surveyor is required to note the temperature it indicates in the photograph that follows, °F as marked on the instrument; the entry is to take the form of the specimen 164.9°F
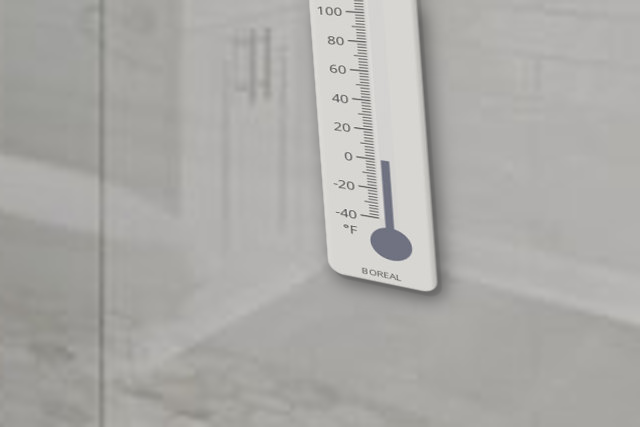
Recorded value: 0°F
